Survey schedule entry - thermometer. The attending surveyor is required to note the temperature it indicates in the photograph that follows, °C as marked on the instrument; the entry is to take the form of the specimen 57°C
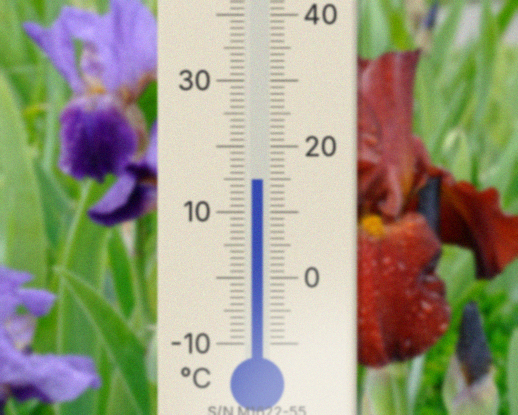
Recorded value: 15°C
